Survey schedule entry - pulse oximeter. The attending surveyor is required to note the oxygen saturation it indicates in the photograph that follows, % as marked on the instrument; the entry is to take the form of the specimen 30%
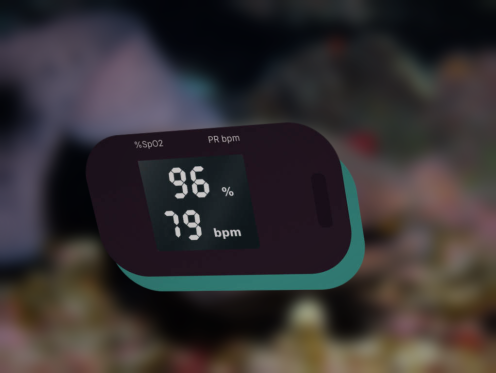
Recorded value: 96%
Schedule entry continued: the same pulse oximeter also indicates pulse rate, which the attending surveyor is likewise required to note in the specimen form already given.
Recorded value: 79bpm
